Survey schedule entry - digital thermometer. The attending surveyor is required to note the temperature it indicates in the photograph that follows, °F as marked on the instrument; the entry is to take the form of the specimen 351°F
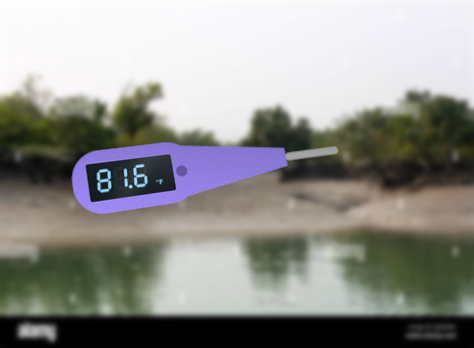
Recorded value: 81.6°F
